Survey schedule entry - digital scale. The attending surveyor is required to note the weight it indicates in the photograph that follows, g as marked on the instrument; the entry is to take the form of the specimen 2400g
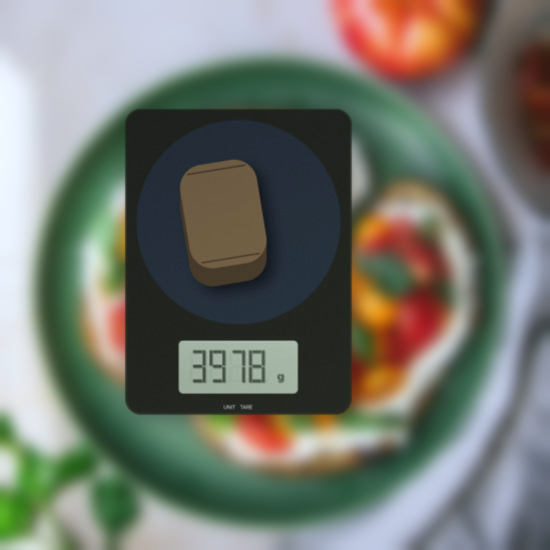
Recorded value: 3978g
